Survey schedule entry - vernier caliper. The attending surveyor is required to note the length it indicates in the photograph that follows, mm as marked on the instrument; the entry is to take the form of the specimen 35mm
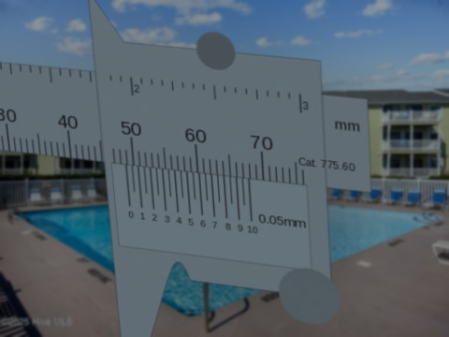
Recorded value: 48.8mm
